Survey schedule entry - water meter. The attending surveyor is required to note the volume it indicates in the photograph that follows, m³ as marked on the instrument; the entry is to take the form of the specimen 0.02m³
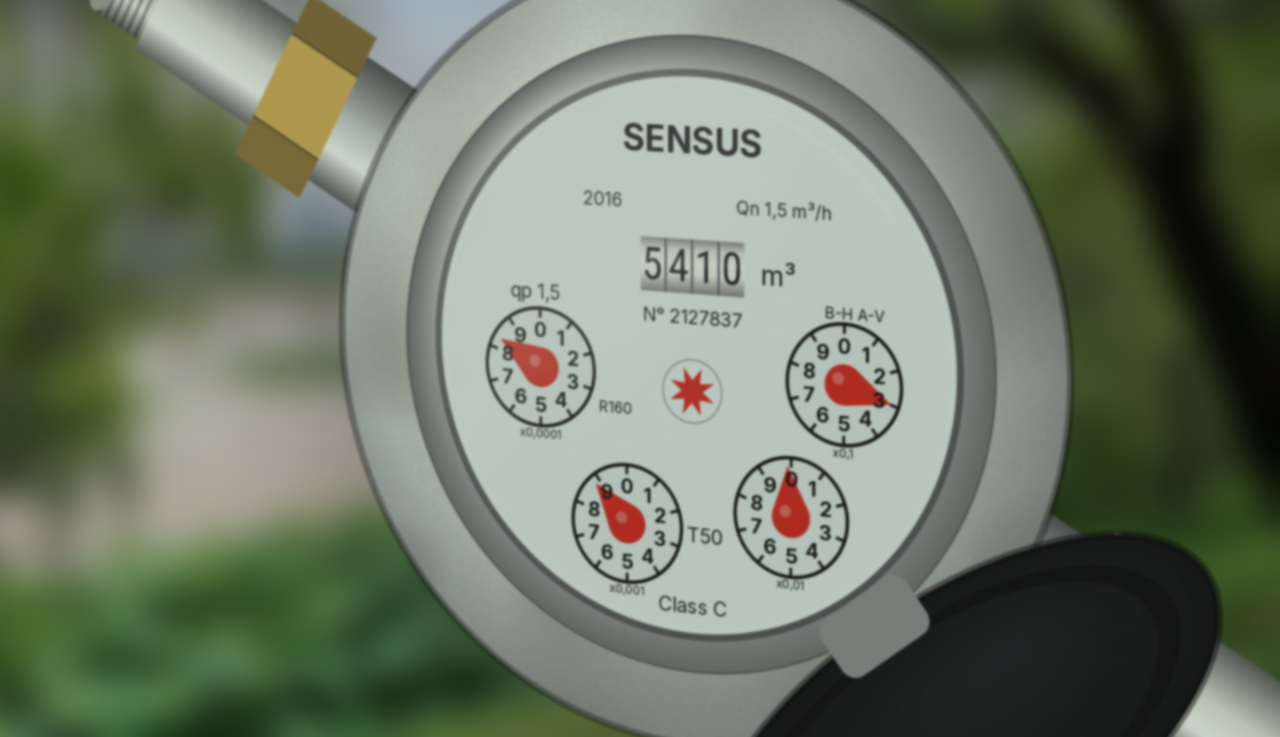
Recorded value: 5410.2988m³
